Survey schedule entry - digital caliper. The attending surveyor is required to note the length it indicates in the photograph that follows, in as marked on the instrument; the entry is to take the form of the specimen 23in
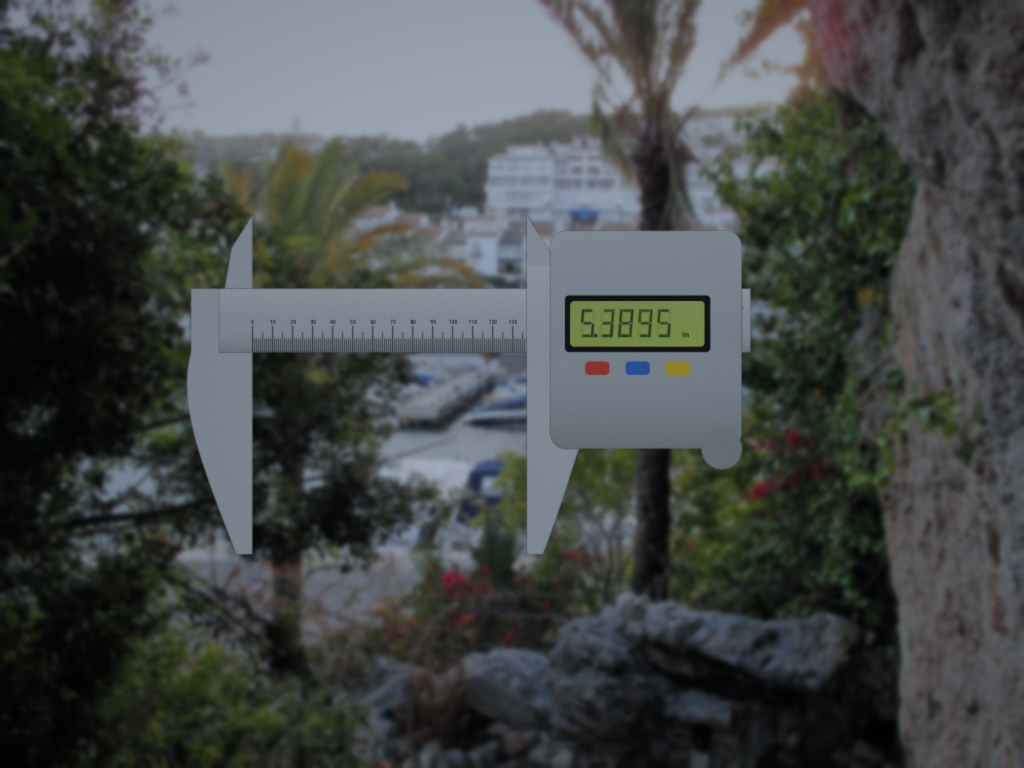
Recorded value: 5.3895in
